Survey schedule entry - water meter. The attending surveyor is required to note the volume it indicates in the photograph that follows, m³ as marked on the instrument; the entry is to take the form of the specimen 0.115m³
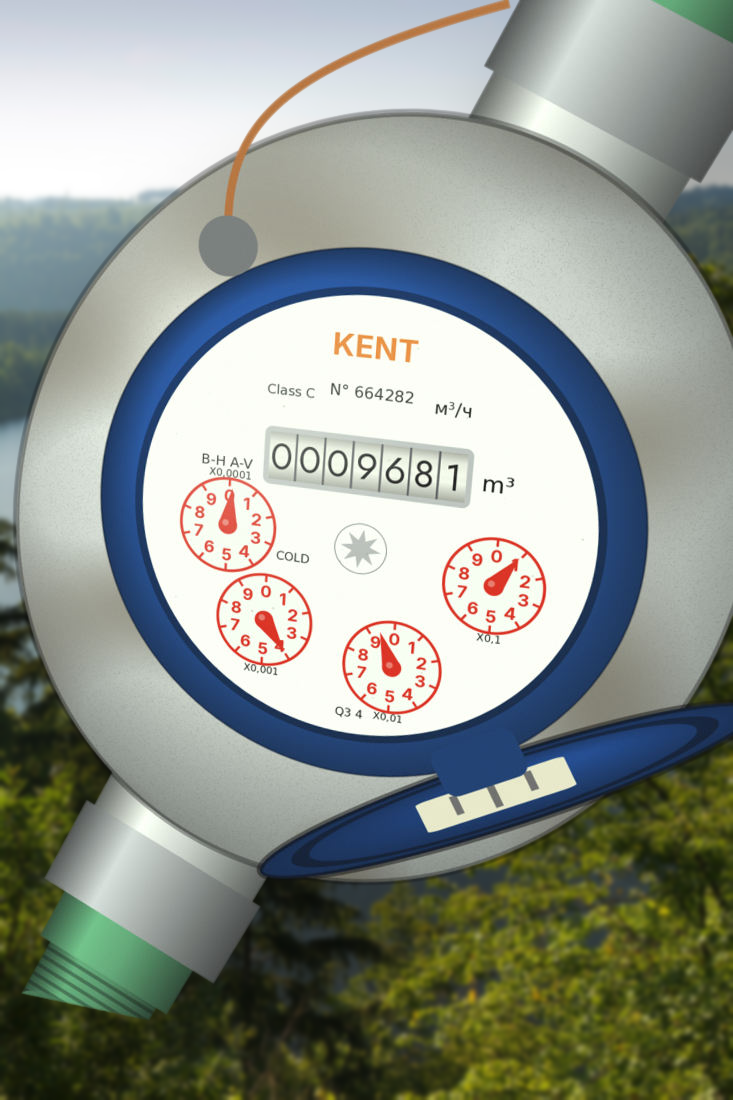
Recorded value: 9681.0940m³
